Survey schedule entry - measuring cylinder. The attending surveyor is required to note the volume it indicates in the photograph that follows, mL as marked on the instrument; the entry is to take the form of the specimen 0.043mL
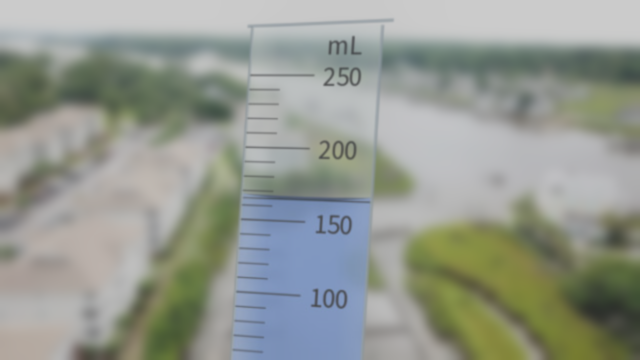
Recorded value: 165mL
